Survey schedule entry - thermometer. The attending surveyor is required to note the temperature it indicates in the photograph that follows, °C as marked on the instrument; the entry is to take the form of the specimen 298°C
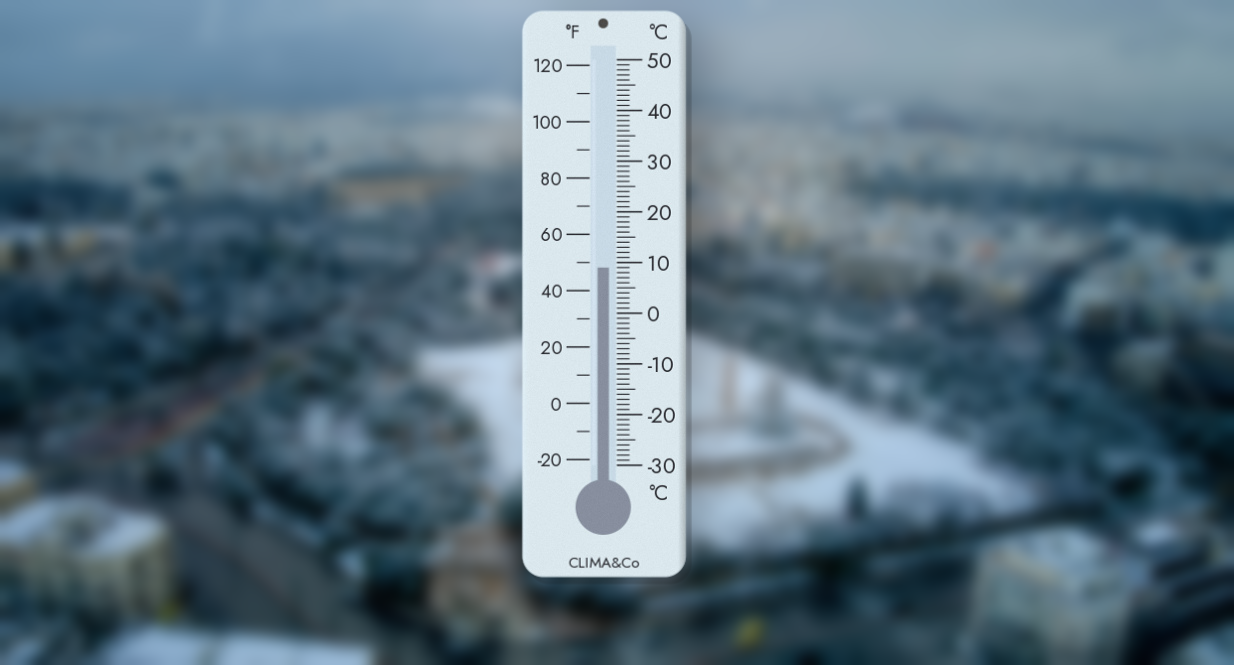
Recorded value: 9°C
